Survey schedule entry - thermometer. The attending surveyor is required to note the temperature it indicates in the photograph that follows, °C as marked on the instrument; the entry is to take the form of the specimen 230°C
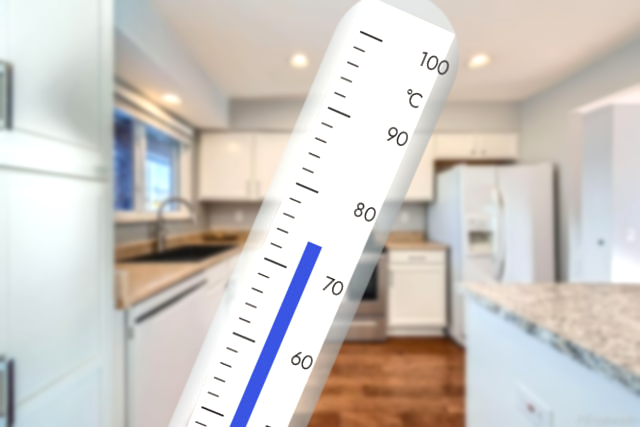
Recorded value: 74°C
